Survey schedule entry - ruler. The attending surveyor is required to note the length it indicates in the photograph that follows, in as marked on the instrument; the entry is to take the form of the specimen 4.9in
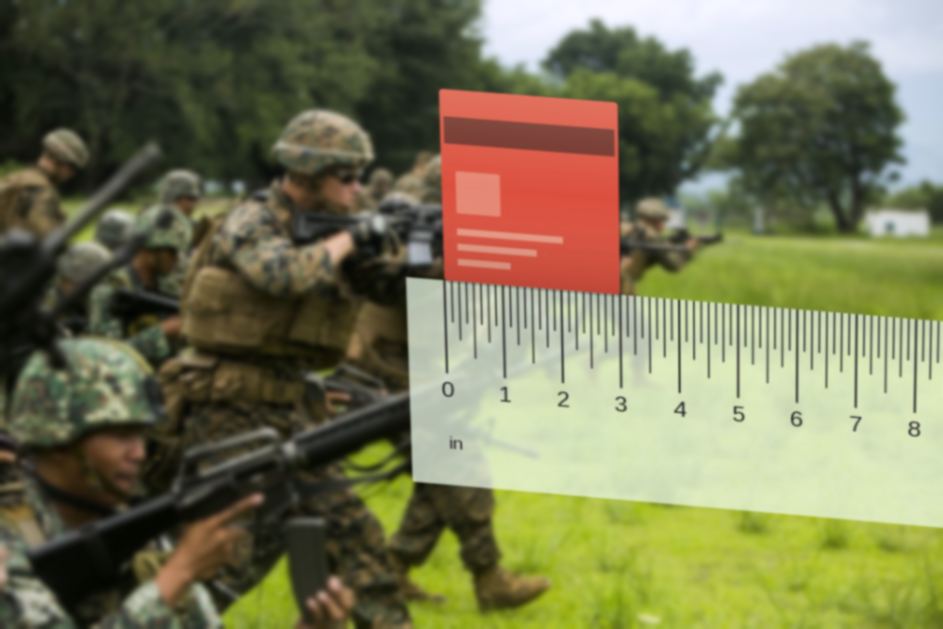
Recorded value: 3in
